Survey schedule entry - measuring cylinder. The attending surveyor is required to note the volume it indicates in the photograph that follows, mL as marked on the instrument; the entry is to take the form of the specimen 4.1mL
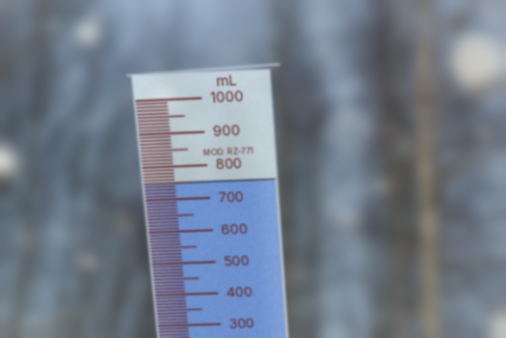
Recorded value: 750mL
